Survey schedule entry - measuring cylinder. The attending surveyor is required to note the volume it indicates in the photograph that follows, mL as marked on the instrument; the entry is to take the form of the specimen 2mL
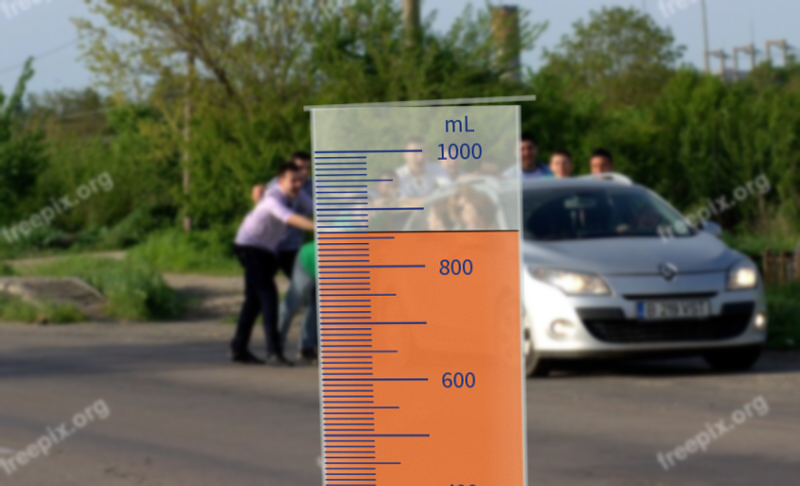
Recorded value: 860mL
